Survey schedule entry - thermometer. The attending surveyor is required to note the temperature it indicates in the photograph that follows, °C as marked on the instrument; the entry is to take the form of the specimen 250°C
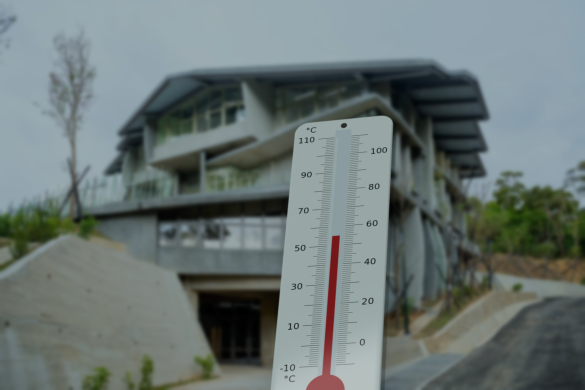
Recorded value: 55°C
